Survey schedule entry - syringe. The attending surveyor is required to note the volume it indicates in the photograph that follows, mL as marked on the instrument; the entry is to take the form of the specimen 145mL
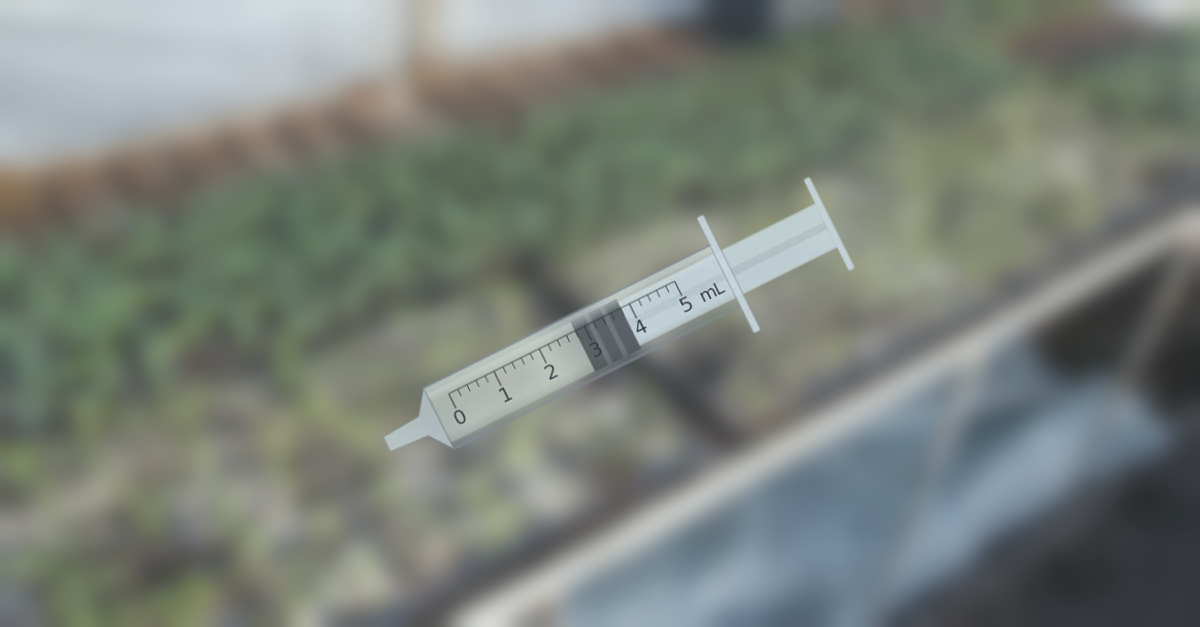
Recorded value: 2.8mL
